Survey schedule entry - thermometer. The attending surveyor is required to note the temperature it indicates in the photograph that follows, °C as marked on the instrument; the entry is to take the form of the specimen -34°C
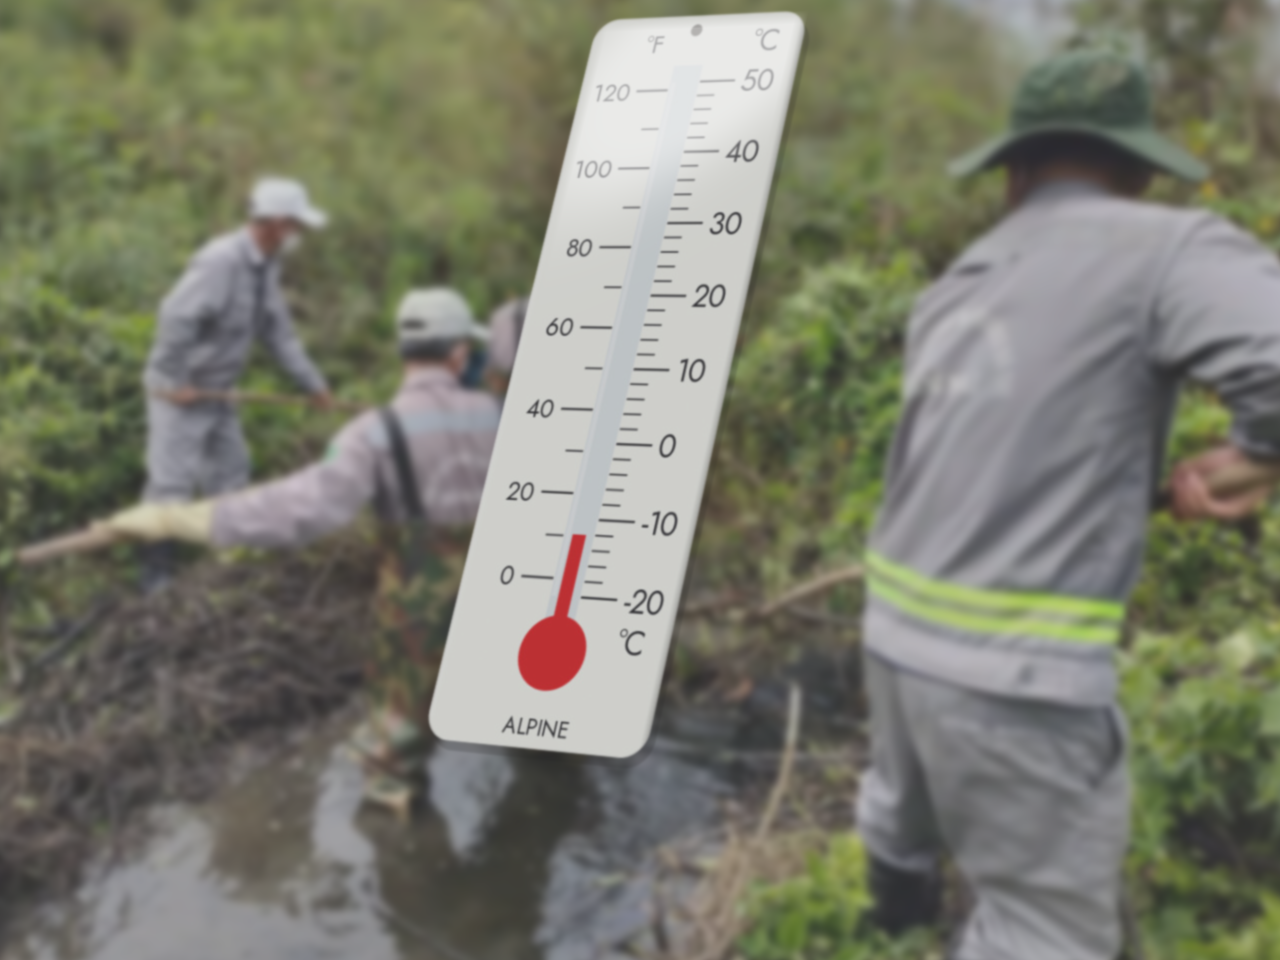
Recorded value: -12°C
